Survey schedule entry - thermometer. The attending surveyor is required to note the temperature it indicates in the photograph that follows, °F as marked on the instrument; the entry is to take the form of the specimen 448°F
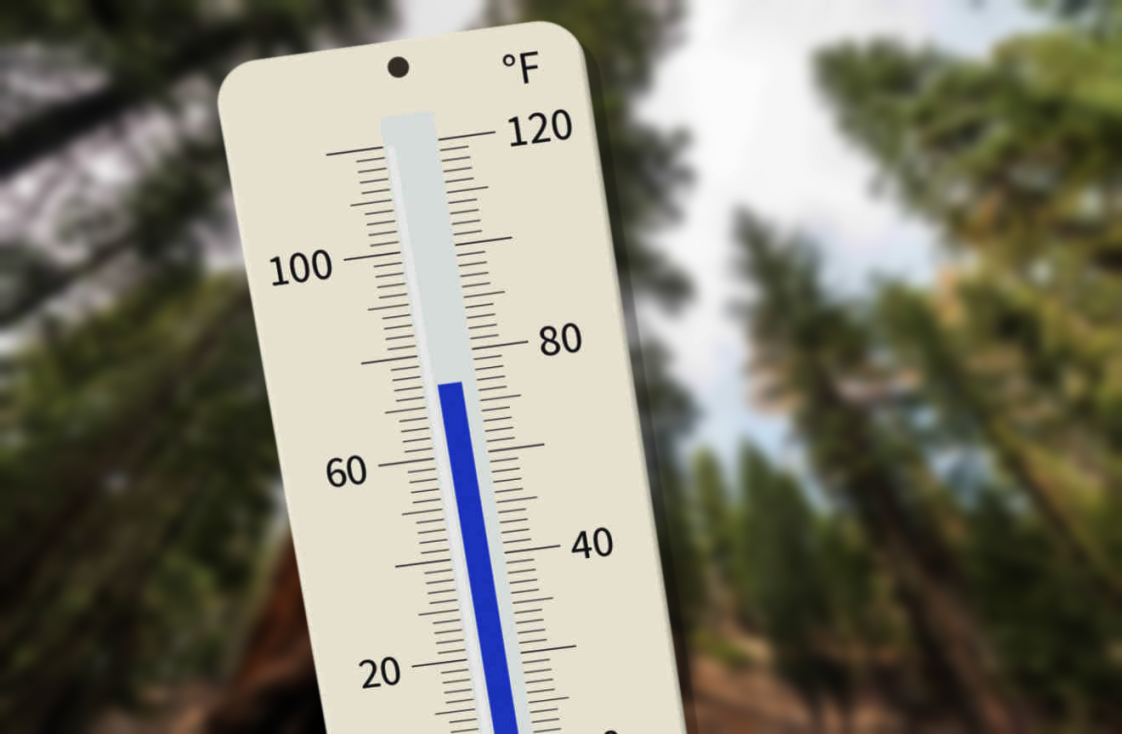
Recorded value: 74°F
